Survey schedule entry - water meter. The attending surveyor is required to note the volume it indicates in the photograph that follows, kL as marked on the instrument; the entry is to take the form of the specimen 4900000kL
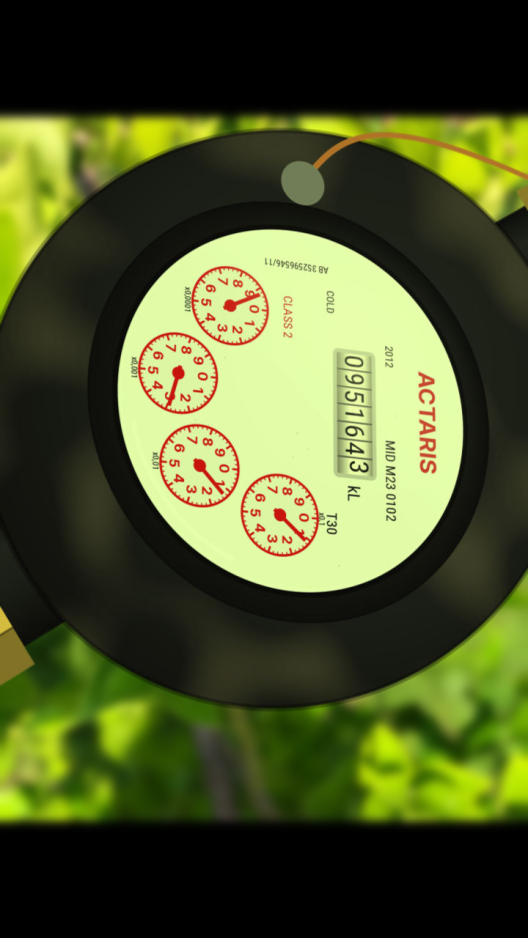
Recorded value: 951643.1129kL
